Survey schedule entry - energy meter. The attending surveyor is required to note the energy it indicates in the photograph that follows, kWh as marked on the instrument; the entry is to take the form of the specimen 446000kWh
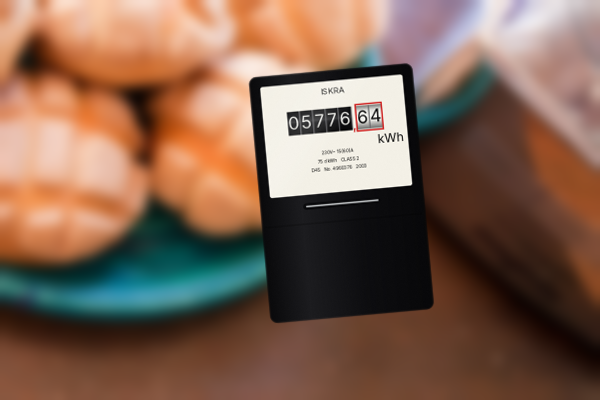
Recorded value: 5776.64kWh
